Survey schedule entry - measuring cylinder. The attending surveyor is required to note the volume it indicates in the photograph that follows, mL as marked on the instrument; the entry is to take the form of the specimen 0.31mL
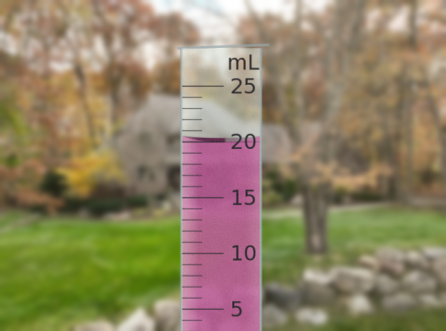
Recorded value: 20mL
